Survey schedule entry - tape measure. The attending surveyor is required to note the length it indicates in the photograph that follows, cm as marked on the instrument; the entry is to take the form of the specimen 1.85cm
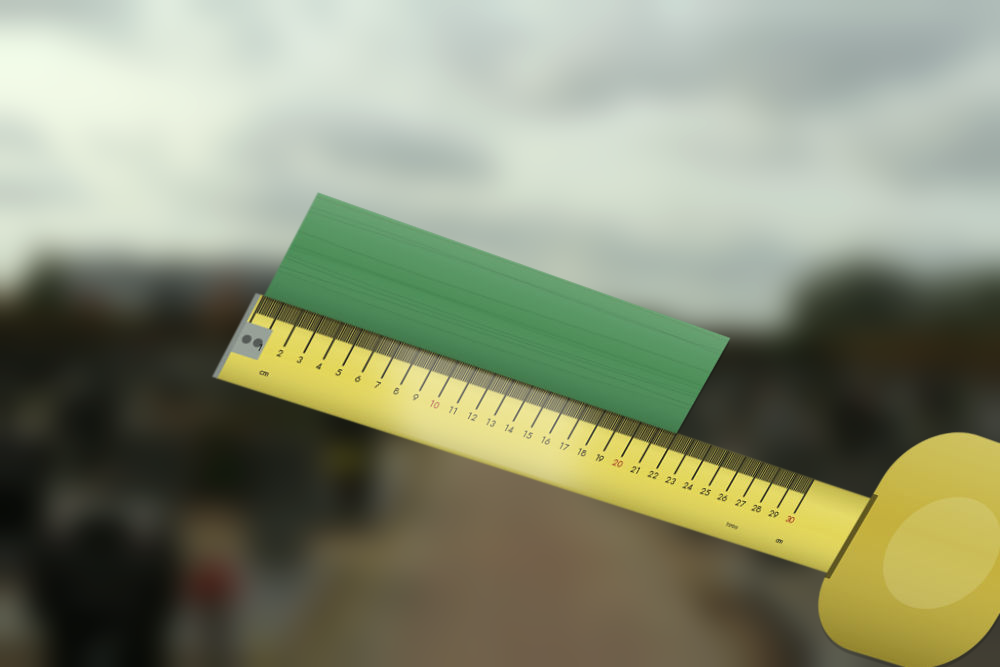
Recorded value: 22cm
